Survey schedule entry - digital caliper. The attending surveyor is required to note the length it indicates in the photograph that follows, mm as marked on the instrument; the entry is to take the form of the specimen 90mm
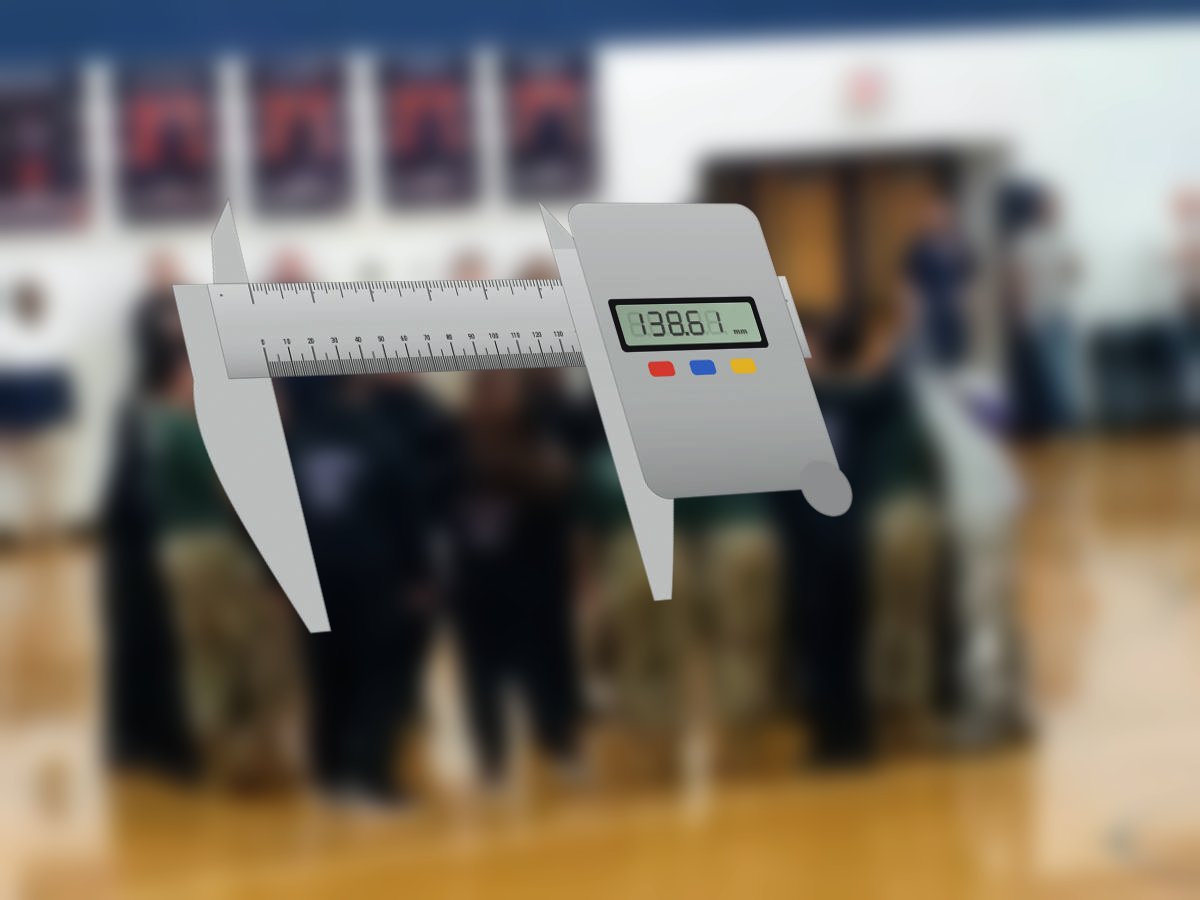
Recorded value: 138.61mm
